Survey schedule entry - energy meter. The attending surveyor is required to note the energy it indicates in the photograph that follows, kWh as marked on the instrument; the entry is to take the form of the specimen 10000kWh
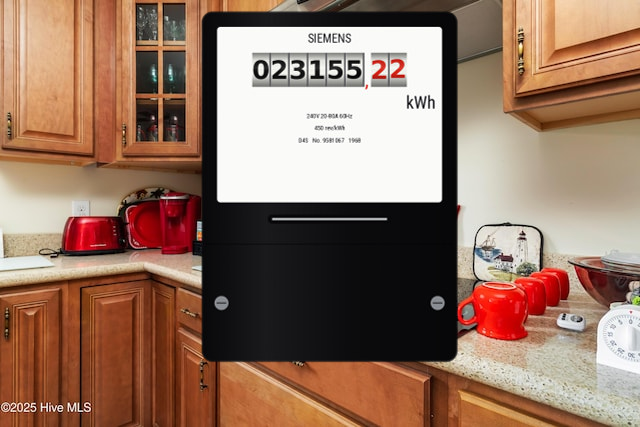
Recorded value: 23155.22kWh
